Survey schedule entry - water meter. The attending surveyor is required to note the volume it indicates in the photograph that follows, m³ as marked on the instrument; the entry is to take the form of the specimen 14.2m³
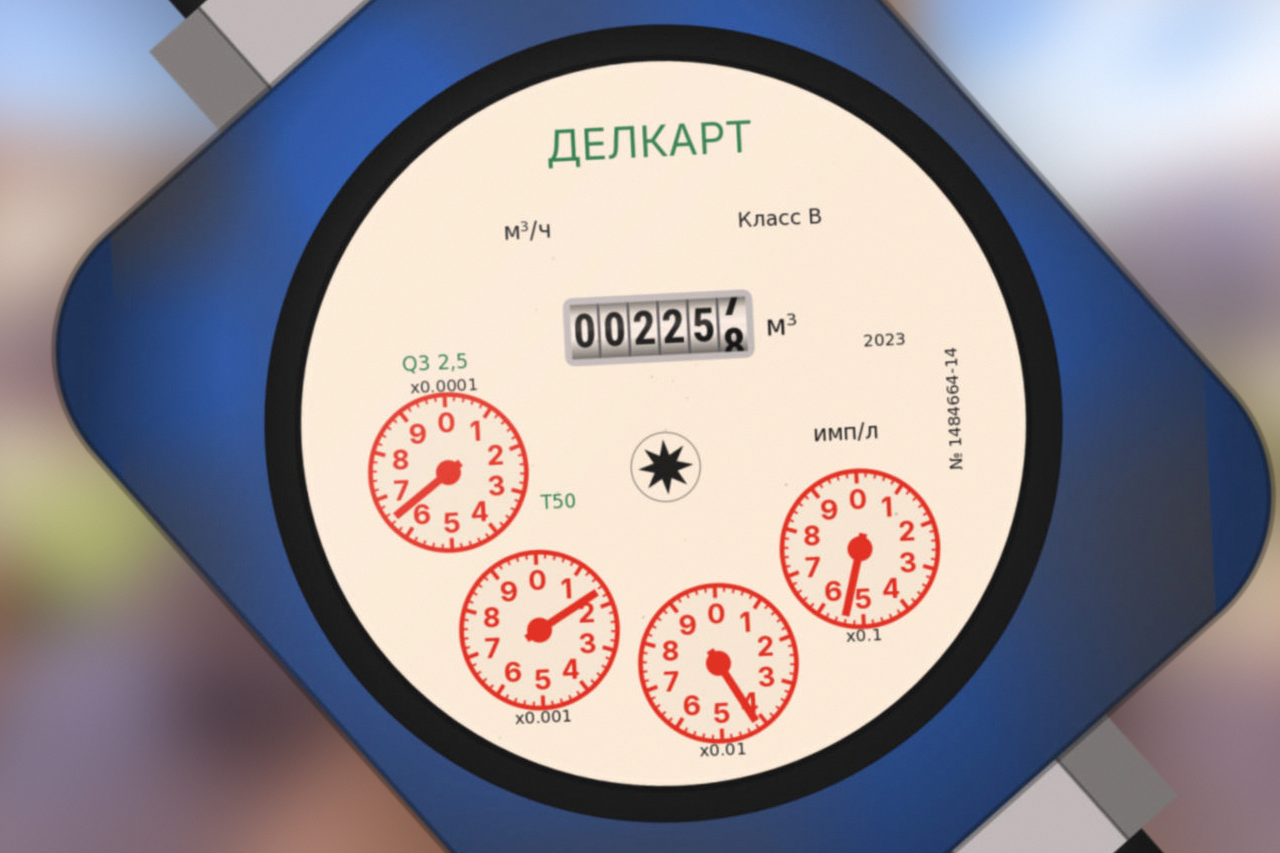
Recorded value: 2257.5416m³
